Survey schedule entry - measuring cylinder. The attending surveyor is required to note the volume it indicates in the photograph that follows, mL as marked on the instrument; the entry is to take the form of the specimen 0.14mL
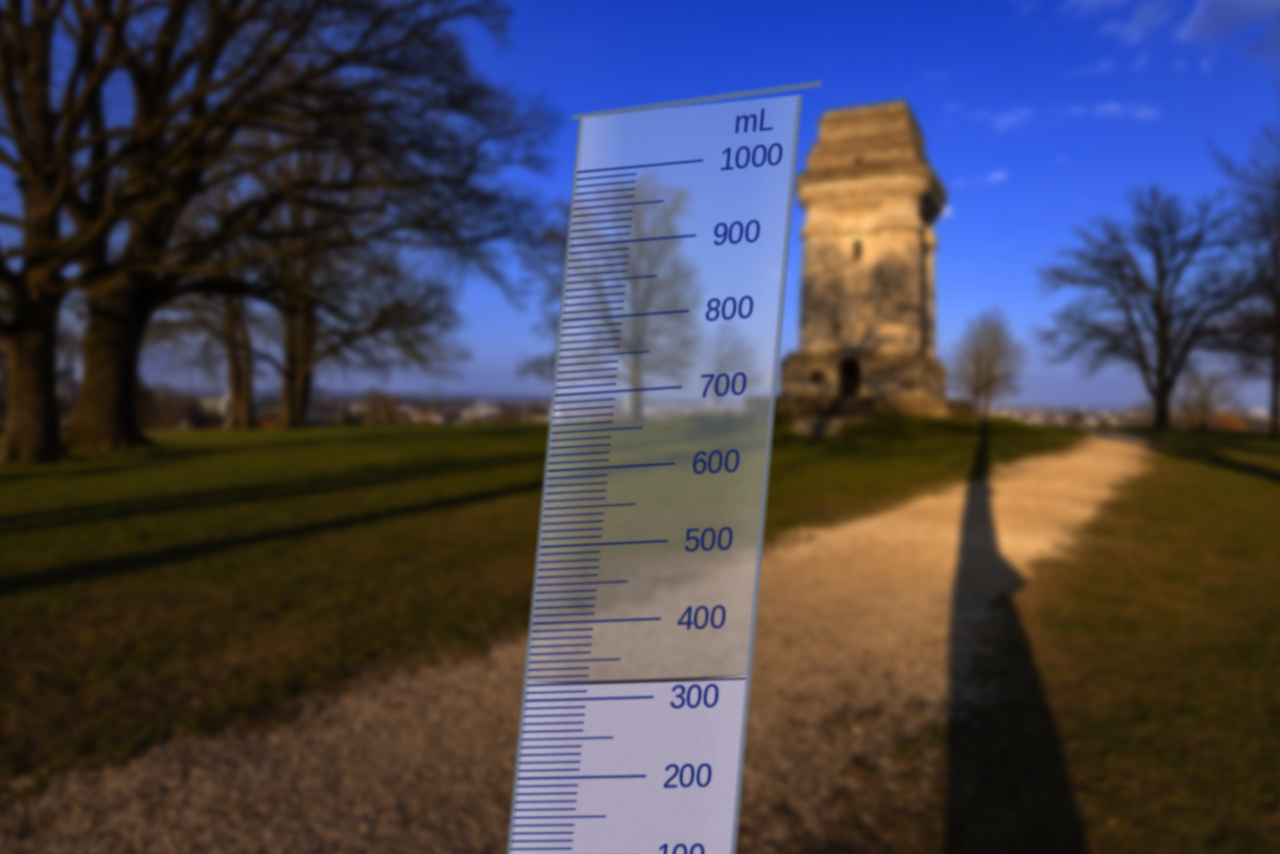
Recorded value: 320mL
